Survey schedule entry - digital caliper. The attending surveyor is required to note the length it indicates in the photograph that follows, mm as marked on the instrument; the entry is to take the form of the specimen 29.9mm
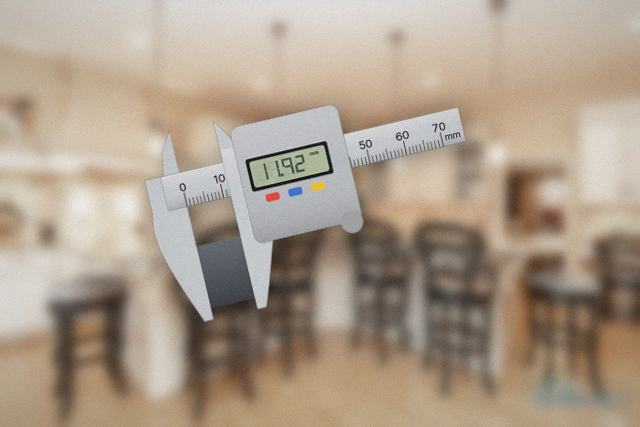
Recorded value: 11.92mm
